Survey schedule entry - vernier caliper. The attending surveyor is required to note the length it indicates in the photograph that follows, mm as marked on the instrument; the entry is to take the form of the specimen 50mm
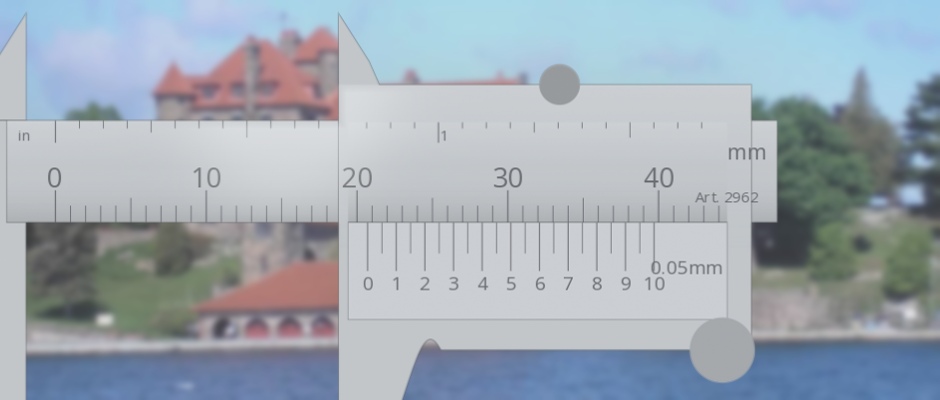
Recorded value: 20.7mm
